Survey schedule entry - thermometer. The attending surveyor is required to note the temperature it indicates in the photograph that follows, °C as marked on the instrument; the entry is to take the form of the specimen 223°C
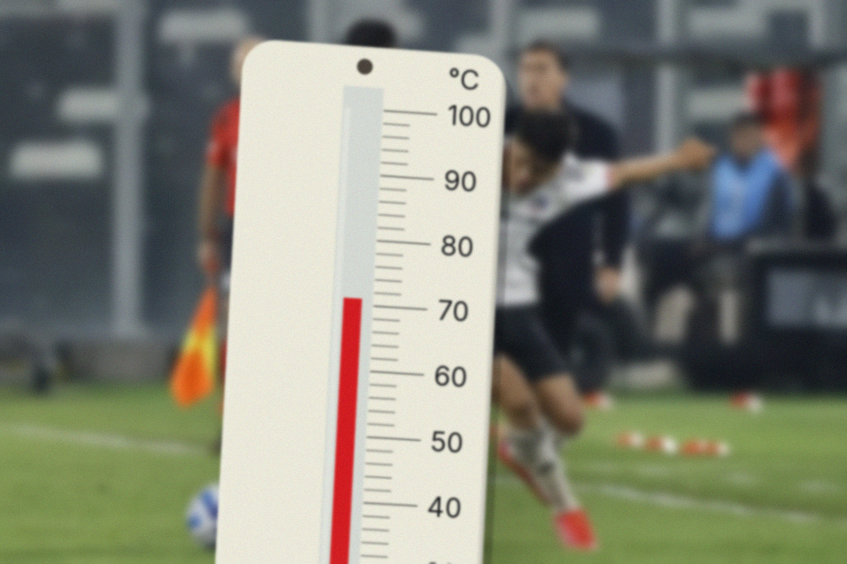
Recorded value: 71°C
